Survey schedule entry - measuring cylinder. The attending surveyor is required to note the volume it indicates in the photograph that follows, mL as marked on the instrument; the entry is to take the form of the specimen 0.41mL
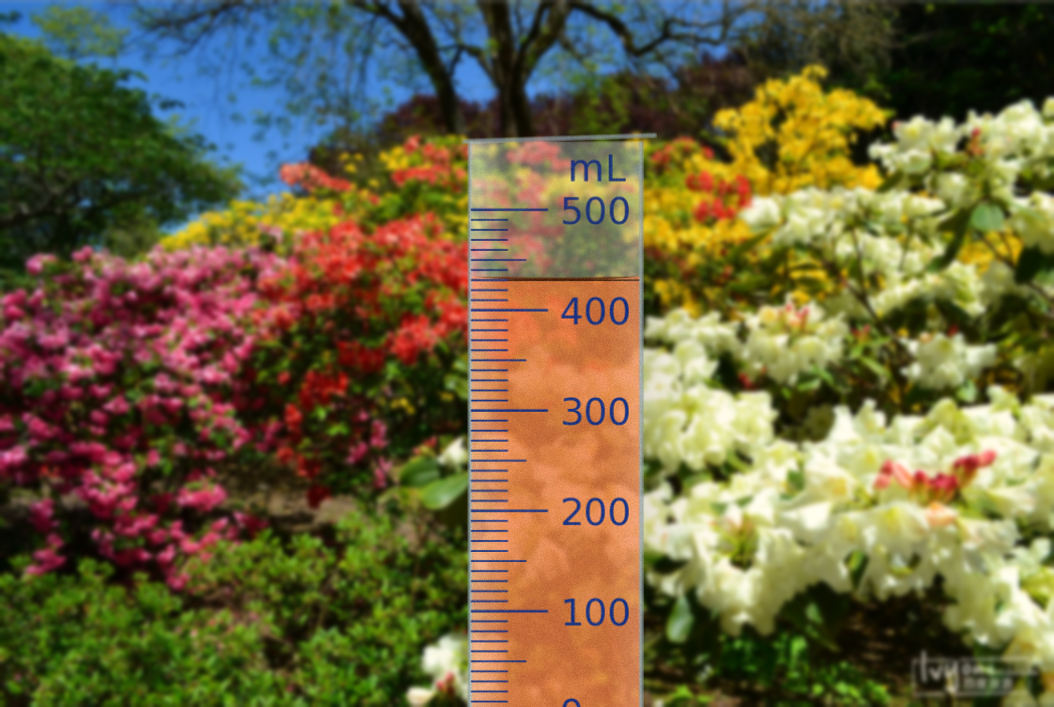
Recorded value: 430mL
